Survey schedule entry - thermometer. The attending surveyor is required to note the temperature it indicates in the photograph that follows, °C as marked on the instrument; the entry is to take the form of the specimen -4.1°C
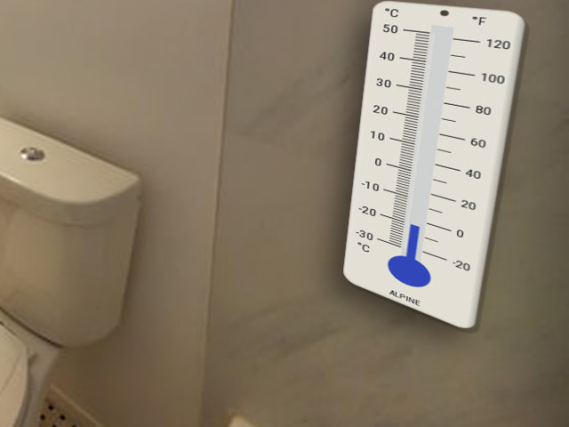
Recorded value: -20°C
